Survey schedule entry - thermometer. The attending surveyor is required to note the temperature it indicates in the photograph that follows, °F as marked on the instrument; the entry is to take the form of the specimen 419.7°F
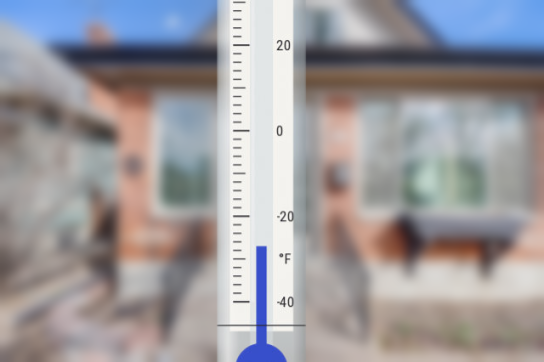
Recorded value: -27°F
